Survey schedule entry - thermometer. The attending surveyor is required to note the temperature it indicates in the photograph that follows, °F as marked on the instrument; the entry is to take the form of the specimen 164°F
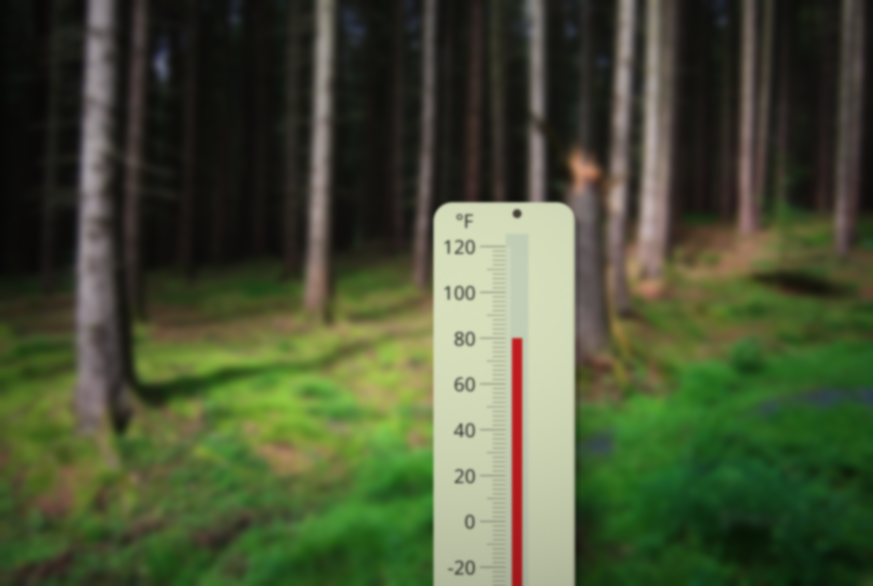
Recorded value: 80°F
